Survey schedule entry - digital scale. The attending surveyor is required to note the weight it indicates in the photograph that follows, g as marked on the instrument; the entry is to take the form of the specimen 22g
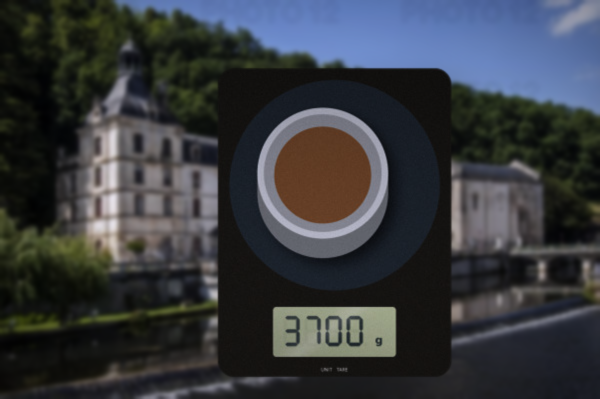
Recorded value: 3700g
